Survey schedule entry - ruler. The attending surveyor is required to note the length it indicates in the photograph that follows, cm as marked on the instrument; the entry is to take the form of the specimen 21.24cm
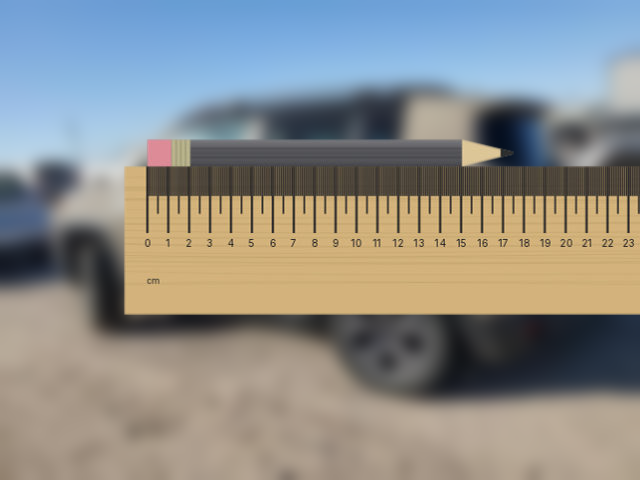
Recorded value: 17.5cm
